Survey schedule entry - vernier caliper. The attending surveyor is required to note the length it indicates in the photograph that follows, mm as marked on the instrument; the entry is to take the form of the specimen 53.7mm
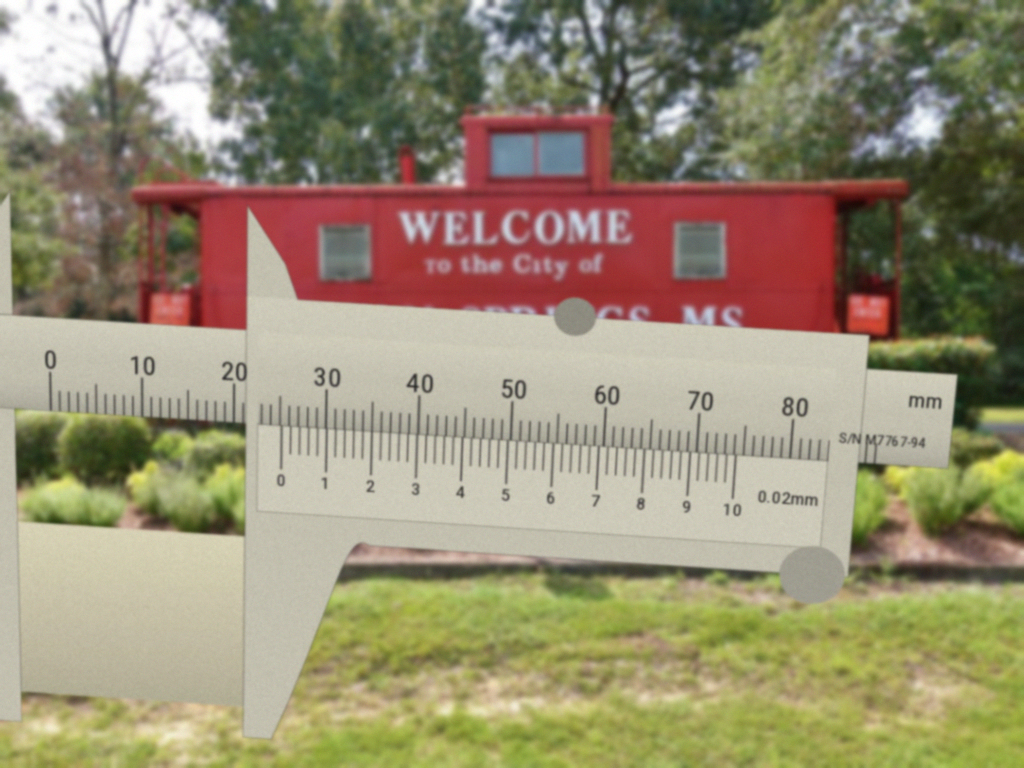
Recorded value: 25.2mm
